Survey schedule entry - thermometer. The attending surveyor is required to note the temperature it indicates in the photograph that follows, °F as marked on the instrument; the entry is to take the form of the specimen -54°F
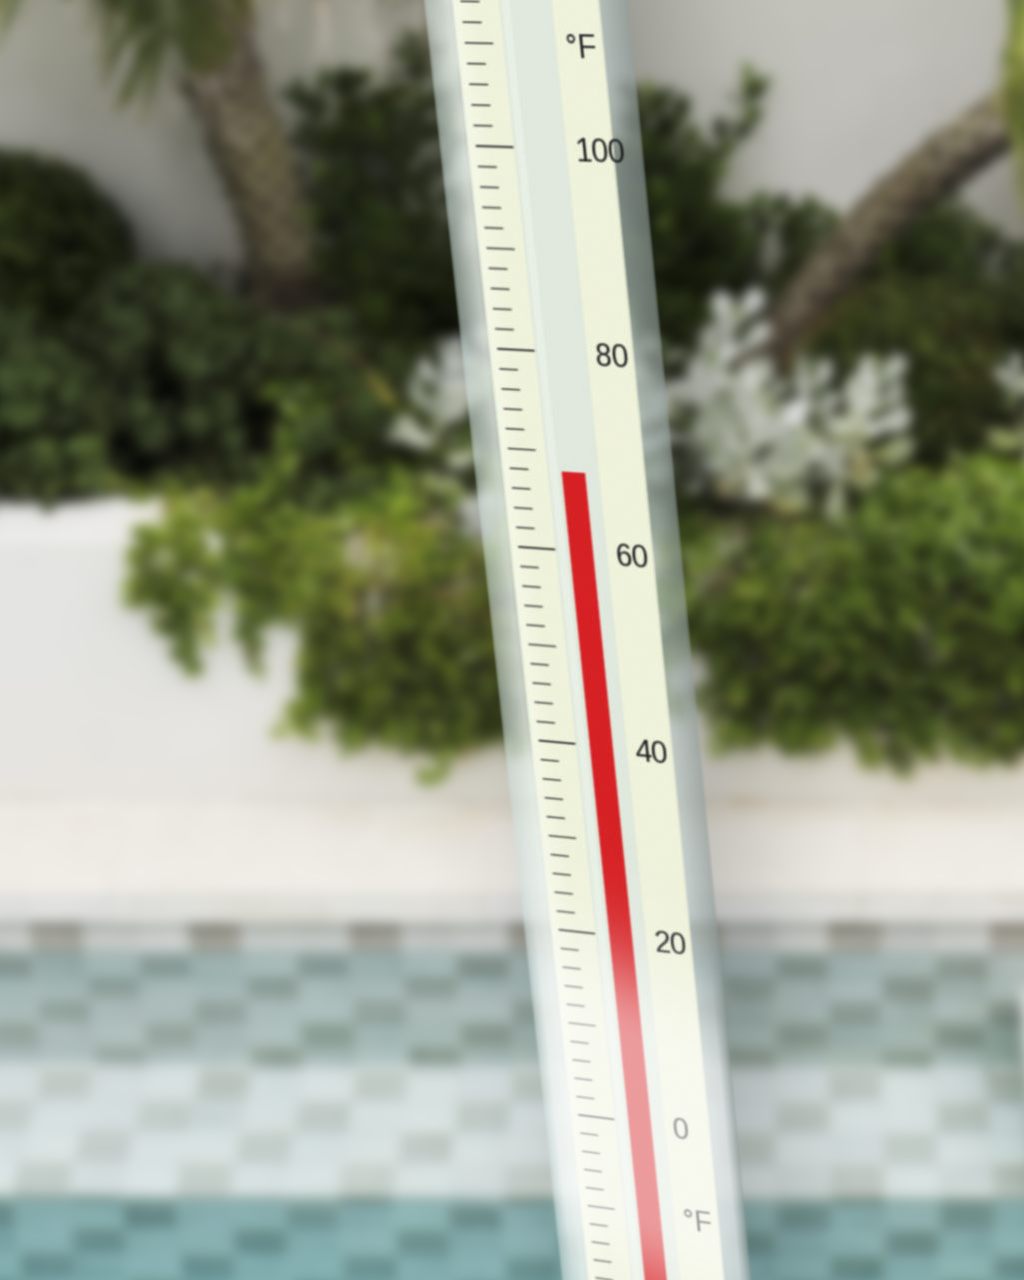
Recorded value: 68°F
